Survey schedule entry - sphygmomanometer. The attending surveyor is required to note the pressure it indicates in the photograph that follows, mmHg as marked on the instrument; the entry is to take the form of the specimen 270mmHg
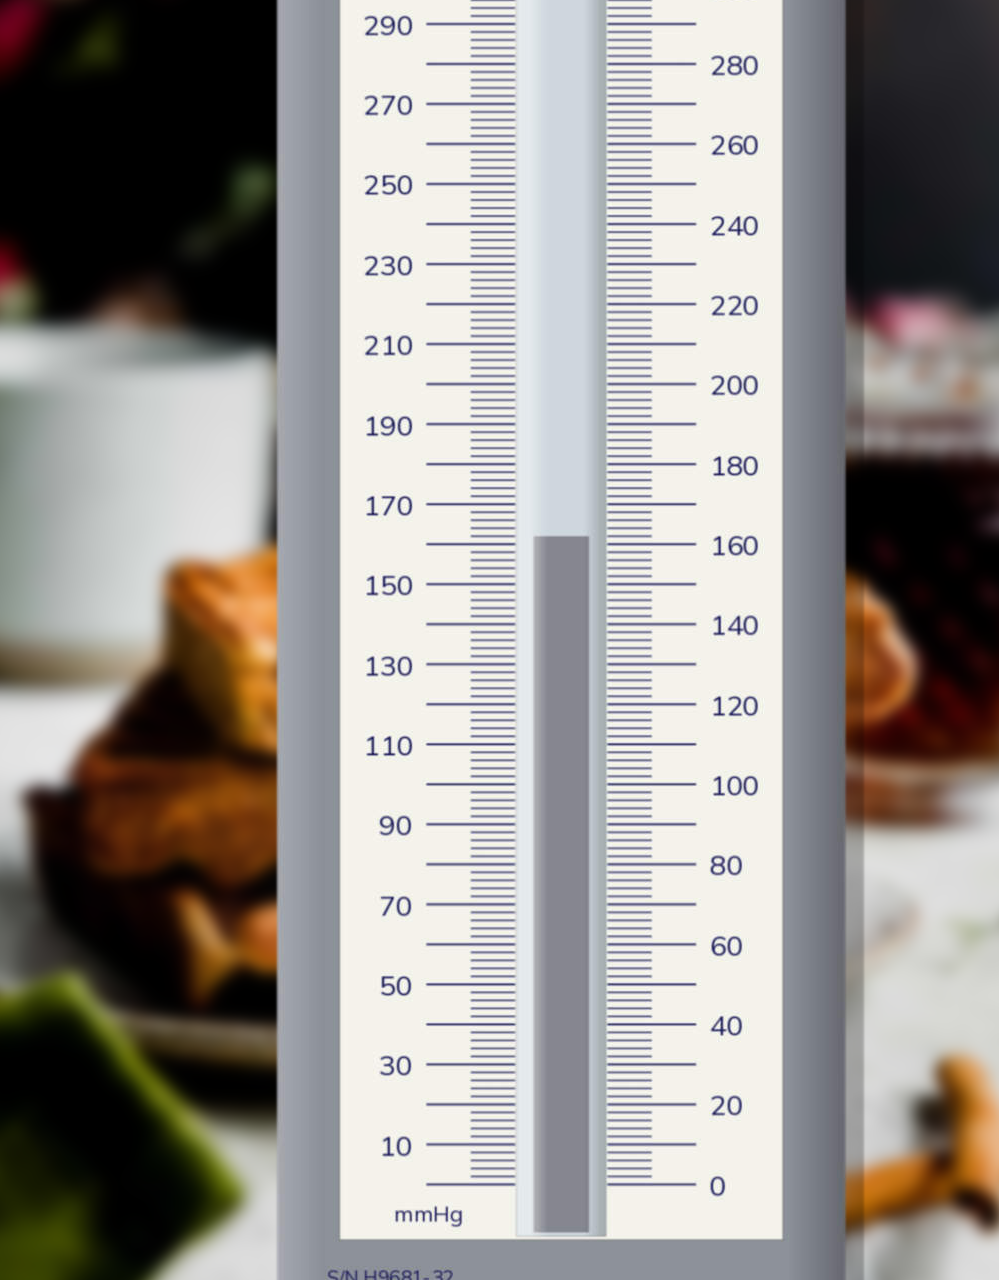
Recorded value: 162mmHg
